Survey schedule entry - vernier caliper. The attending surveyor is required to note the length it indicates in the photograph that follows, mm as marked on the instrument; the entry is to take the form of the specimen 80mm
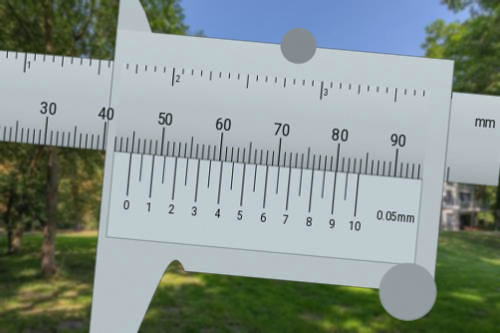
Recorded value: 44.8mm
